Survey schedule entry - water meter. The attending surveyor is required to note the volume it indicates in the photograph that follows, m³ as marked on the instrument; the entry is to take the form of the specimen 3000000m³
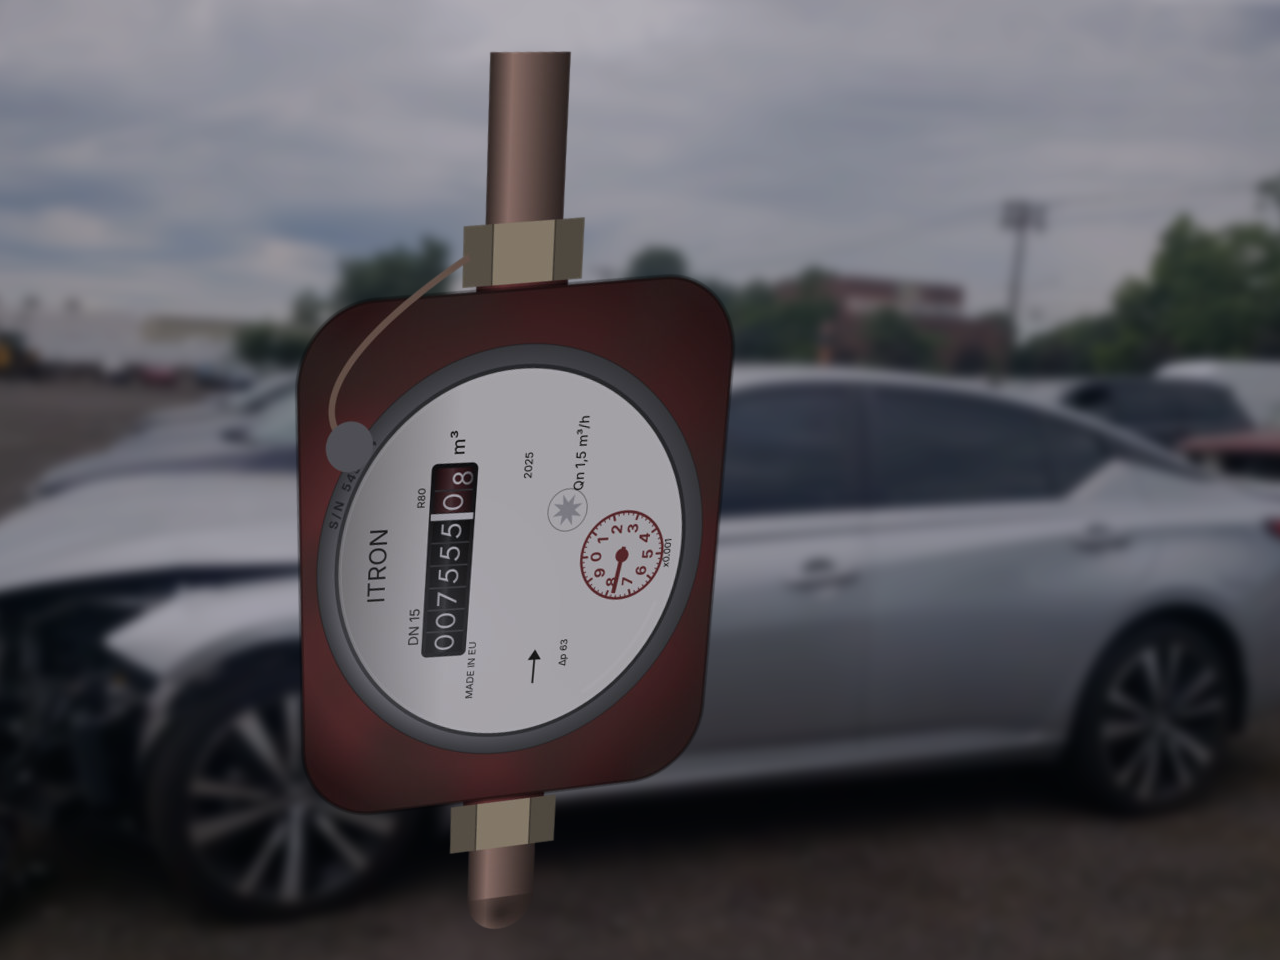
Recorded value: 7555.077m³
